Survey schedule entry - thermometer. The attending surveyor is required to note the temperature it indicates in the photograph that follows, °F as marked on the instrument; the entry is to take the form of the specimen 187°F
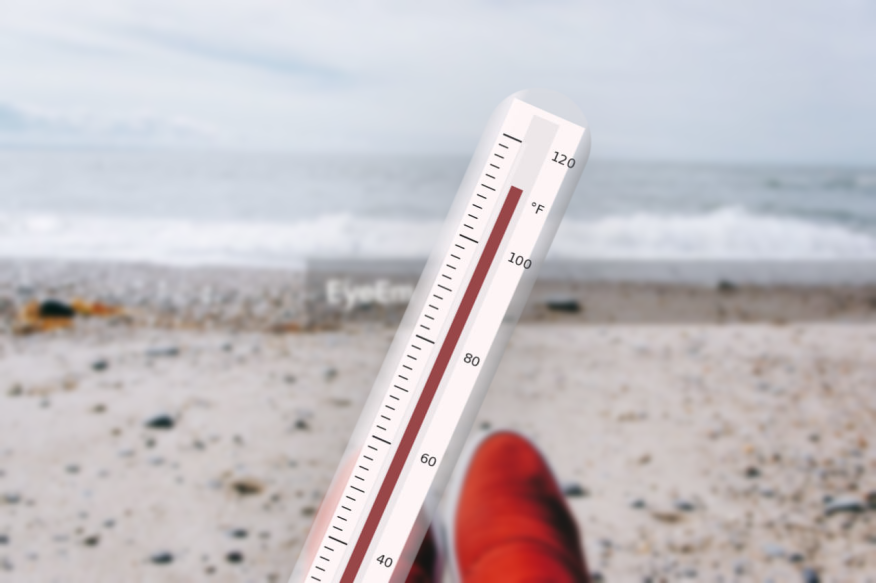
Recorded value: 112°F
